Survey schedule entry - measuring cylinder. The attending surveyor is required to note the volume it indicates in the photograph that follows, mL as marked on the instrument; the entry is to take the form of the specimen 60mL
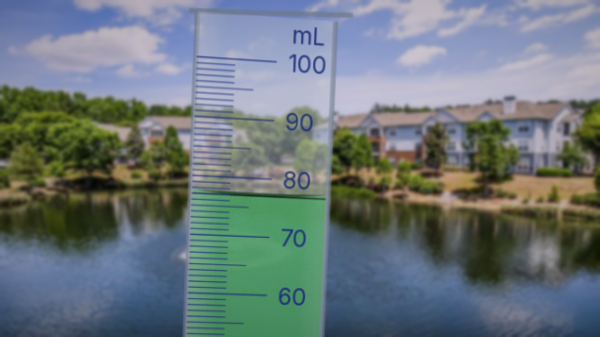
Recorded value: 77mL
